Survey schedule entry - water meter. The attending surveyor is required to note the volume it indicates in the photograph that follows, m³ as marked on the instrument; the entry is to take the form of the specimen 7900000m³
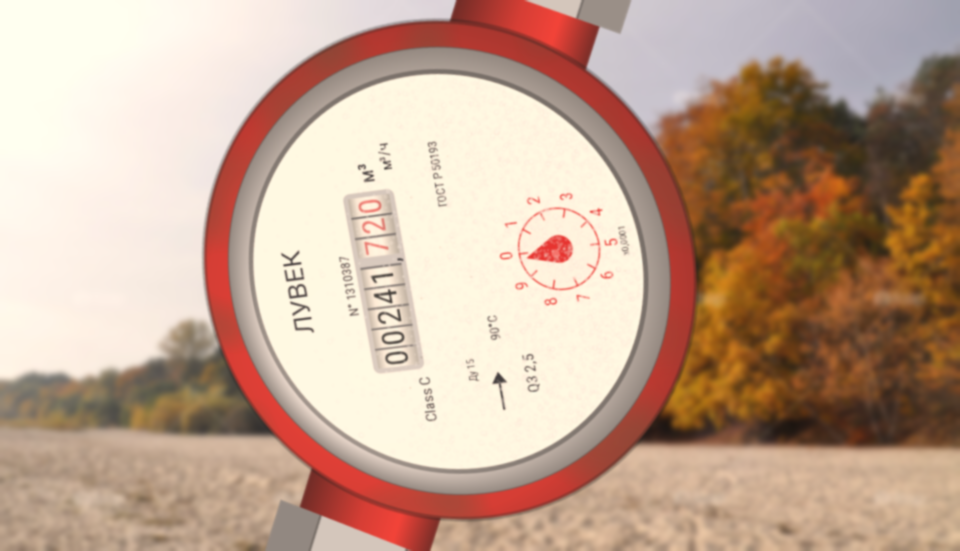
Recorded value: 241.7199m³
